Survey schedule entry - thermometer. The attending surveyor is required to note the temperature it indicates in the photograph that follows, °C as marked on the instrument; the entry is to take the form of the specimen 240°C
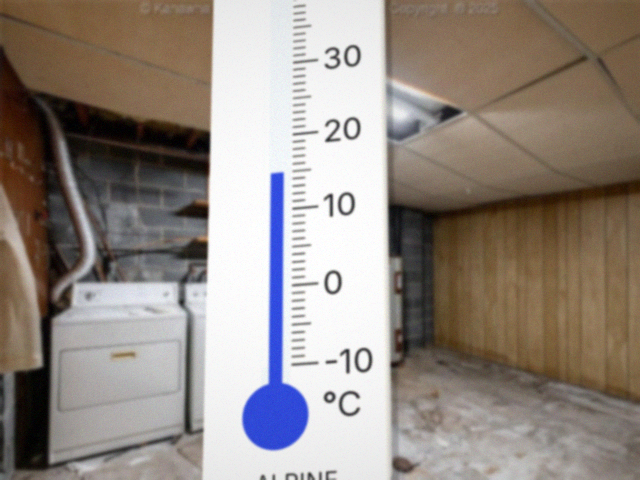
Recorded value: 15°C
